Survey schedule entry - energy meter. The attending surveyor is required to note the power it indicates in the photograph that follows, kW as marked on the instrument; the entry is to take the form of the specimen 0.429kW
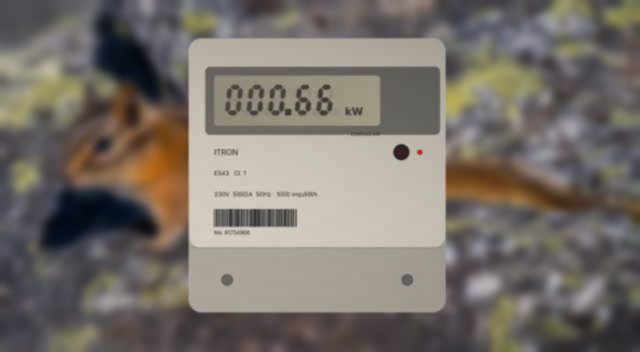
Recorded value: 0.66kW
